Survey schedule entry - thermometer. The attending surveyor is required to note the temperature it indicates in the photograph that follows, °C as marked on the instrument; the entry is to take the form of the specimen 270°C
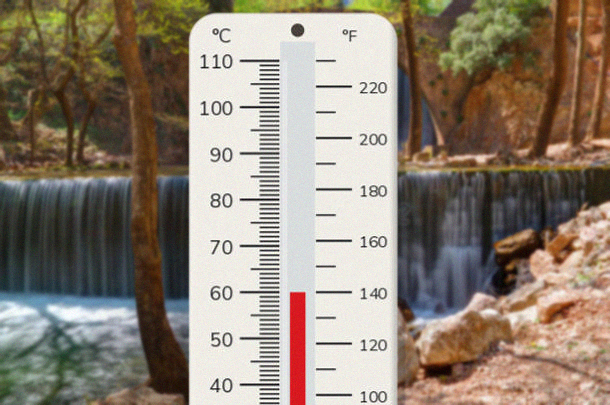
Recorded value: 60°C
